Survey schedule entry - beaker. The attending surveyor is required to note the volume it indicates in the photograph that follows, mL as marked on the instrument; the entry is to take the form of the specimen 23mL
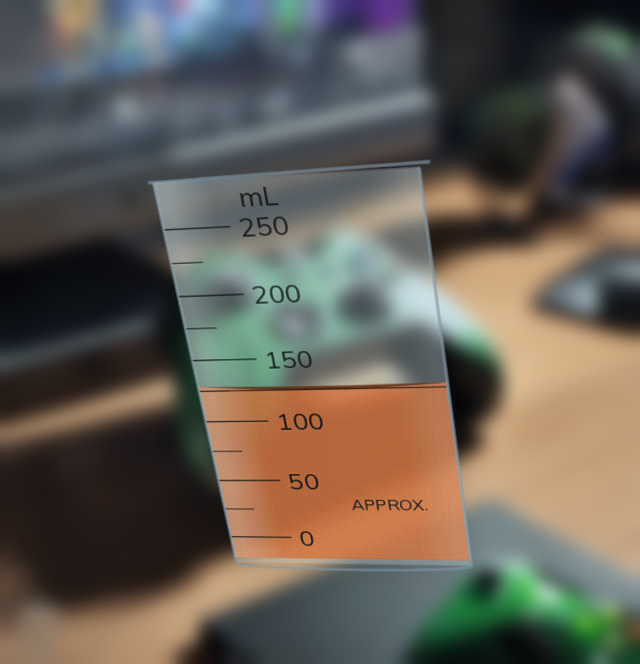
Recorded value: 125mL
